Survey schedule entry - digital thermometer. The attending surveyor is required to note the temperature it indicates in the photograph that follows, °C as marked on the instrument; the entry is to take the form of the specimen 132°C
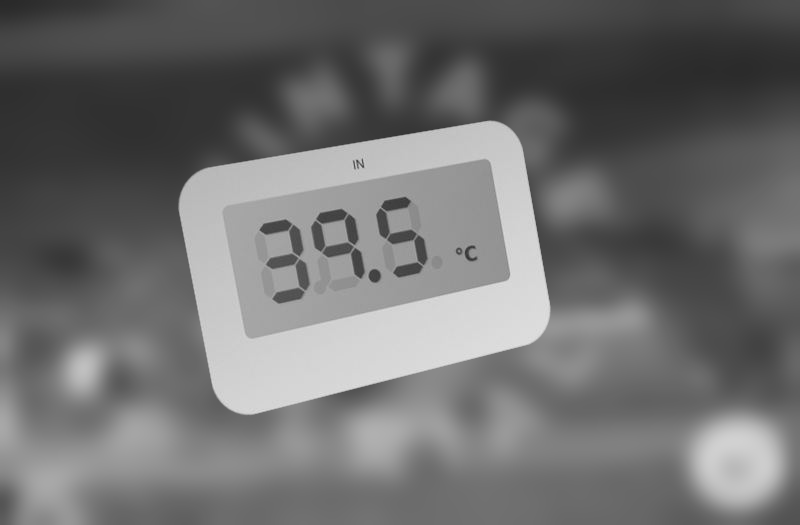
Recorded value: 39.5°C
